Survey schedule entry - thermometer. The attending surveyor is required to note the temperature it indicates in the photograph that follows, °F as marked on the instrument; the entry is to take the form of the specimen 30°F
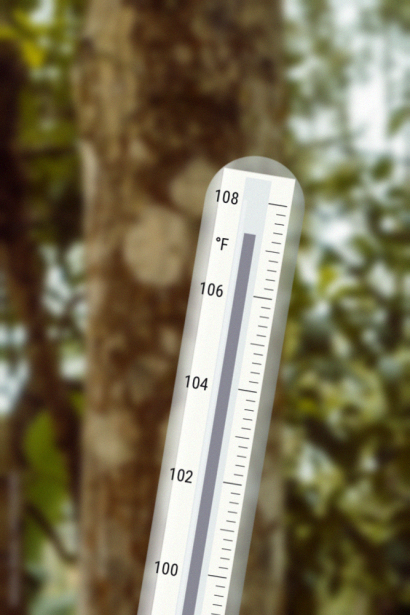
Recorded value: 107.3°F
